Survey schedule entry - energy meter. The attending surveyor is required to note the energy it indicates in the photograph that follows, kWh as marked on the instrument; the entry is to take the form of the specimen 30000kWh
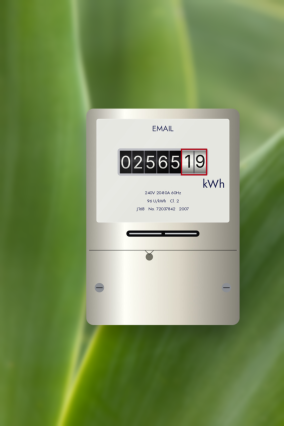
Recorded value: 2565.19kWh
